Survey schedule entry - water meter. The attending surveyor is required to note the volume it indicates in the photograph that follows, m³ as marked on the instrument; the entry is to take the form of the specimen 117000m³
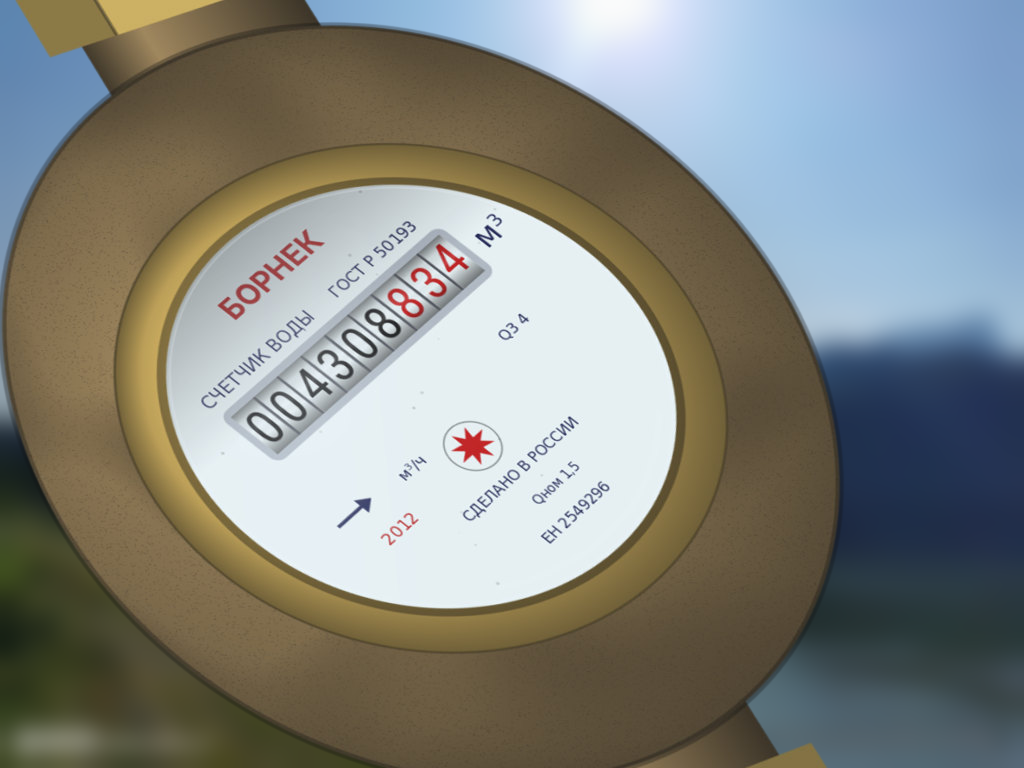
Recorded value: 4308.834m³
